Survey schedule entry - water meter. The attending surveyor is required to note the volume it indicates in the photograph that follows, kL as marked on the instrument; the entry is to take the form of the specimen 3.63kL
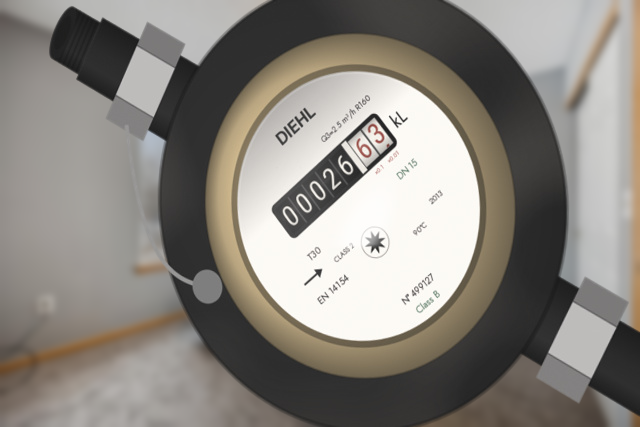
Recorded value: 26.63kL
